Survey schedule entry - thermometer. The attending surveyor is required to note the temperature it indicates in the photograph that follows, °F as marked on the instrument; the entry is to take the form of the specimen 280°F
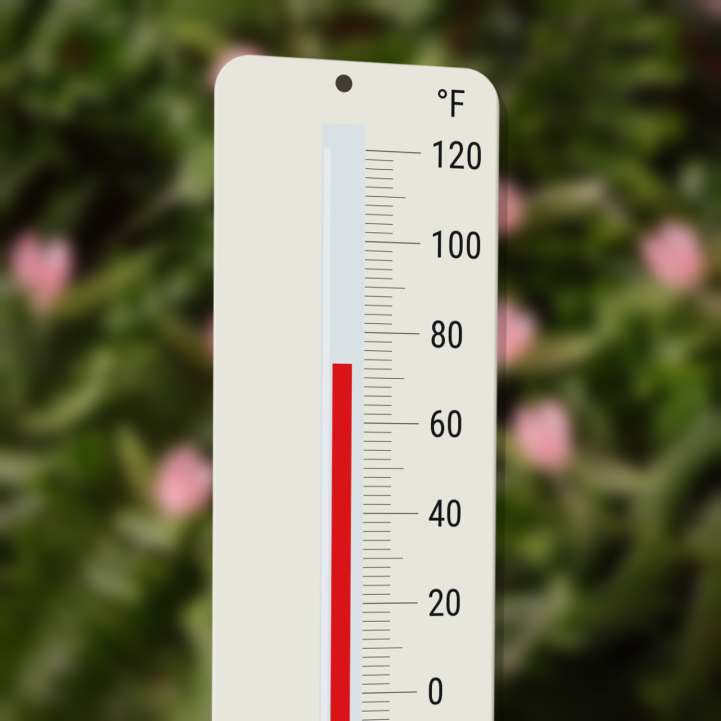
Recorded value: 73°F
